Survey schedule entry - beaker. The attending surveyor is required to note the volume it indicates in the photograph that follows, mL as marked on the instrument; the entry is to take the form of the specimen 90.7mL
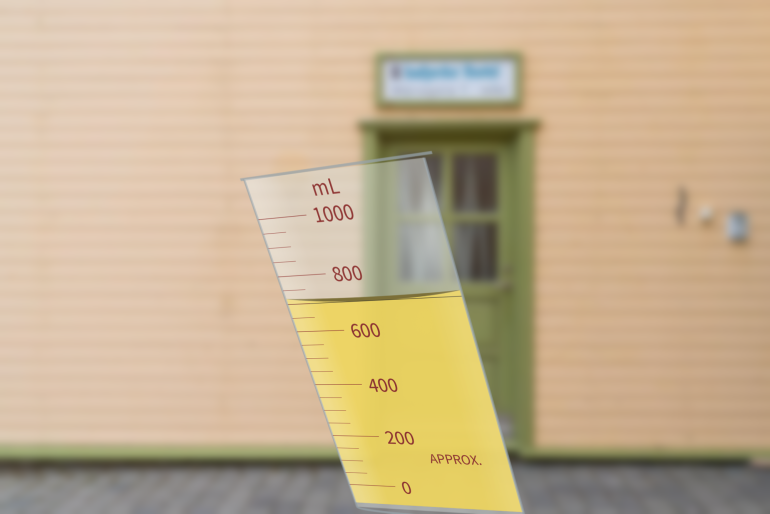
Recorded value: 700mL
